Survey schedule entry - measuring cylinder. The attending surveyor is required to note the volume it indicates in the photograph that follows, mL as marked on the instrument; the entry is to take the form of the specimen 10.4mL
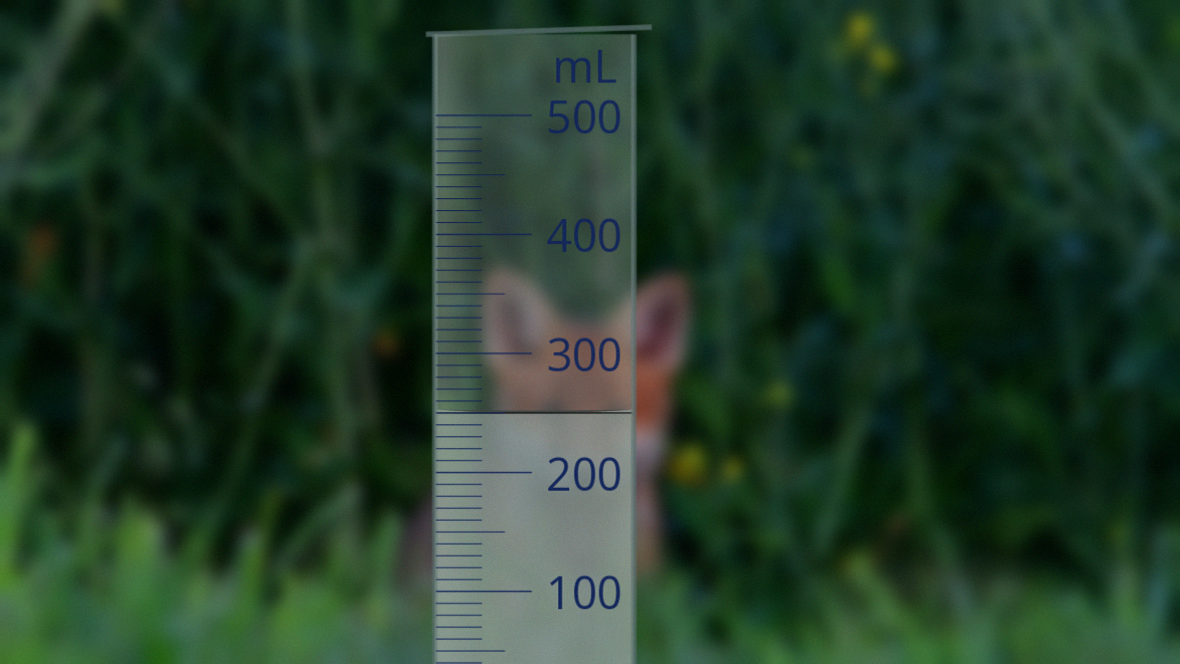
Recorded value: 250mL
